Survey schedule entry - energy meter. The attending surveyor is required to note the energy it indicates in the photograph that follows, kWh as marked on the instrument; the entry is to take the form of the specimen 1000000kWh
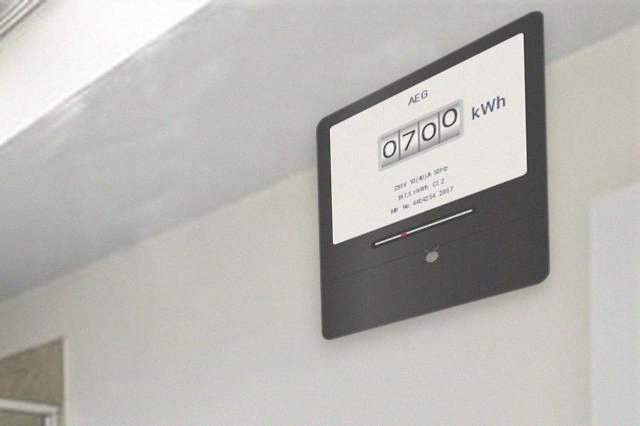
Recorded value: 700kWh
